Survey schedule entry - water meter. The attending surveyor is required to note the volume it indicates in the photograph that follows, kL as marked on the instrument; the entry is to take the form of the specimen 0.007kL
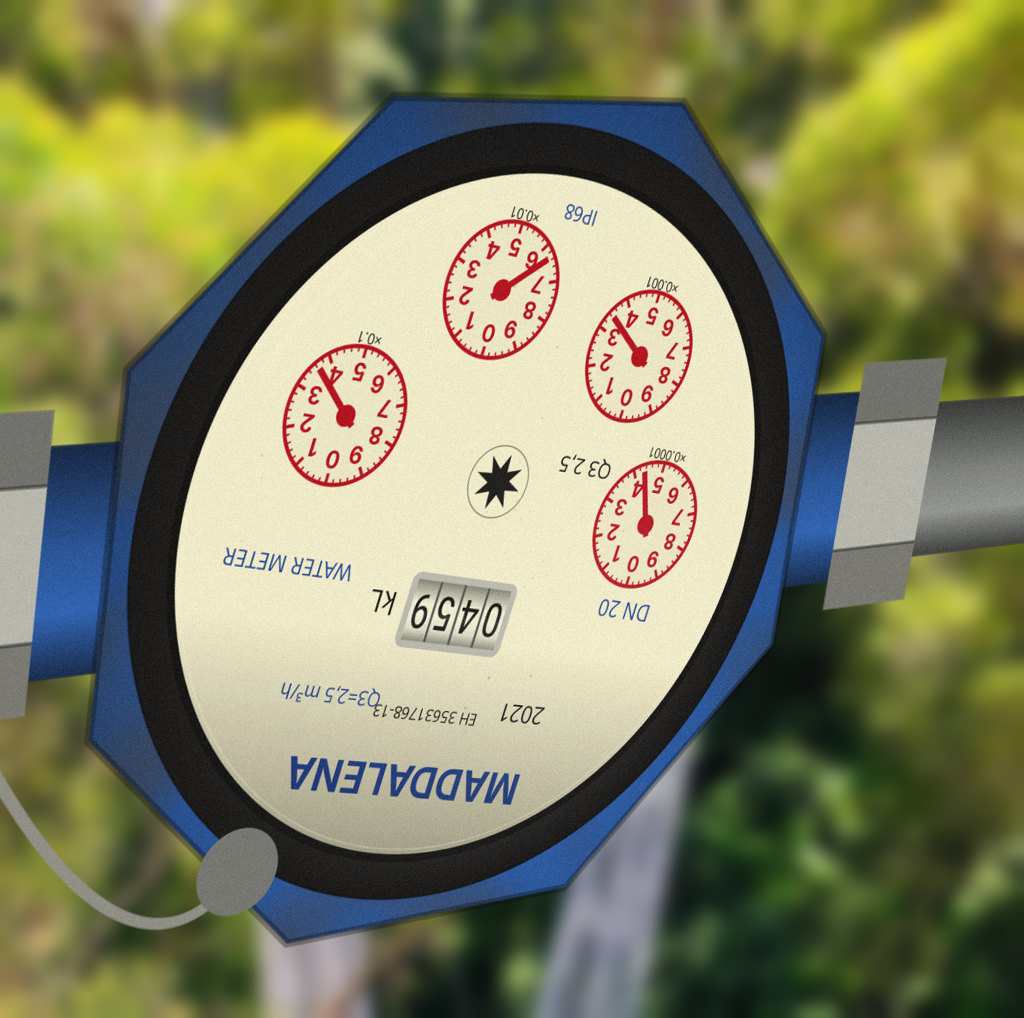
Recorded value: 459.3634kL
